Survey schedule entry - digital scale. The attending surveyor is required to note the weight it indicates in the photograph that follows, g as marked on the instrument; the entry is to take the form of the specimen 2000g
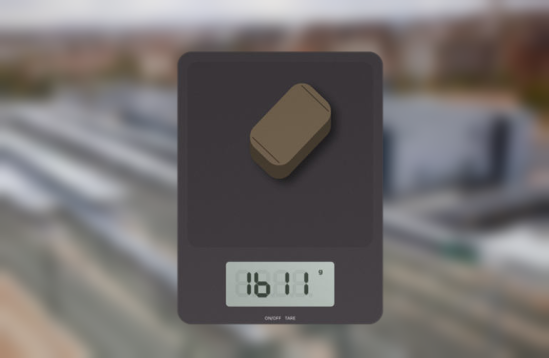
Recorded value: 1611g
